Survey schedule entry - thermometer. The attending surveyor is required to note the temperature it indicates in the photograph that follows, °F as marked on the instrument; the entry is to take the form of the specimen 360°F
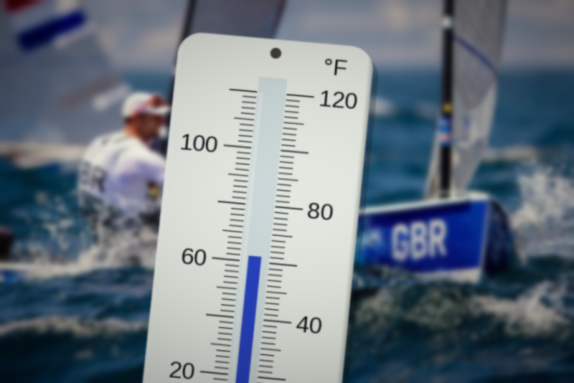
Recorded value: 62°F
